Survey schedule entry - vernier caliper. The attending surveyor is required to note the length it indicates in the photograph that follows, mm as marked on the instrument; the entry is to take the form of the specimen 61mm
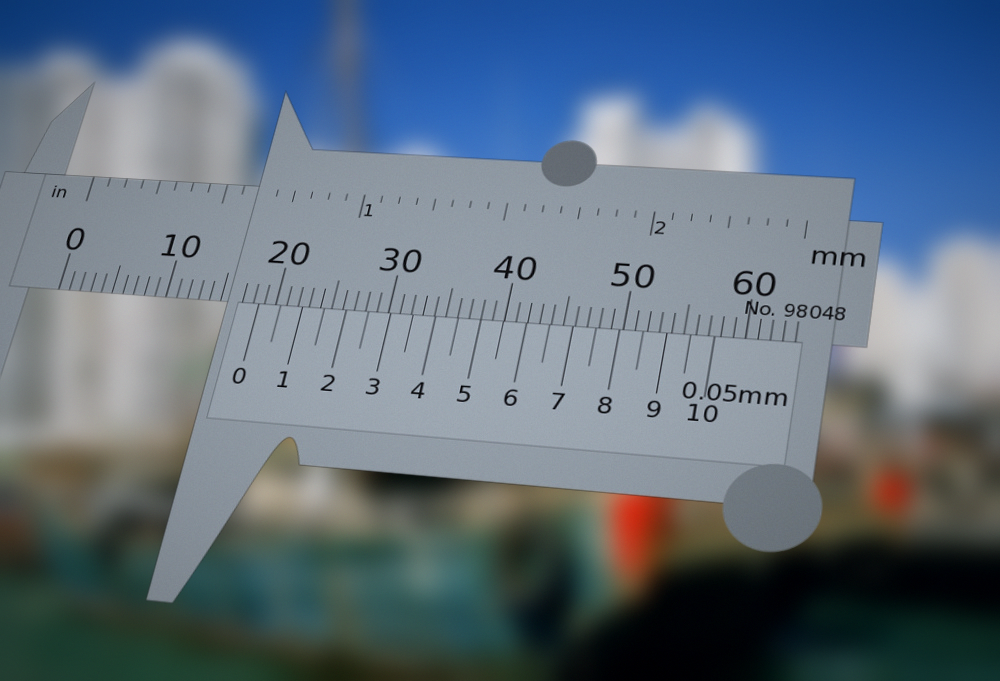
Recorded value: 18.5mm
